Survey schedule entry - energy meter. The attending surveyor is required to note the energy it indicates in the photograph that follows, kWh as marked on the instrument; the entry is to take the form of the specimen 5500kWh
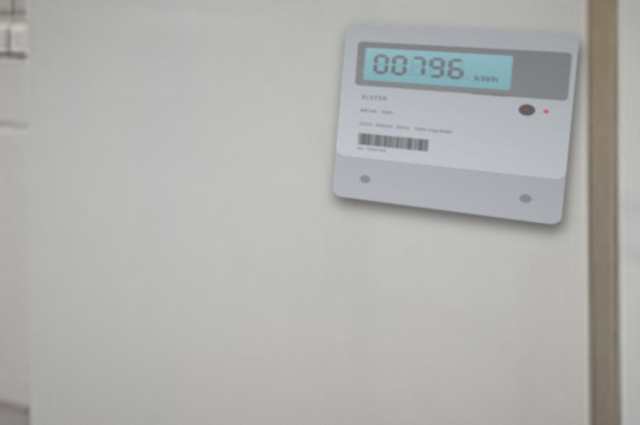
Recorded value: 796kWh
